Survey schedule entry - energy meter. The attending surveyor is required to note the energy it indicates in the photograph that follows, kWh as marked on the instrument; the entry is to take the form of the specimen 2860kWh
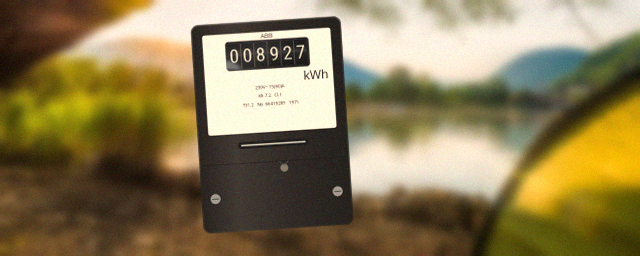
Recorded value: 8927kWh
